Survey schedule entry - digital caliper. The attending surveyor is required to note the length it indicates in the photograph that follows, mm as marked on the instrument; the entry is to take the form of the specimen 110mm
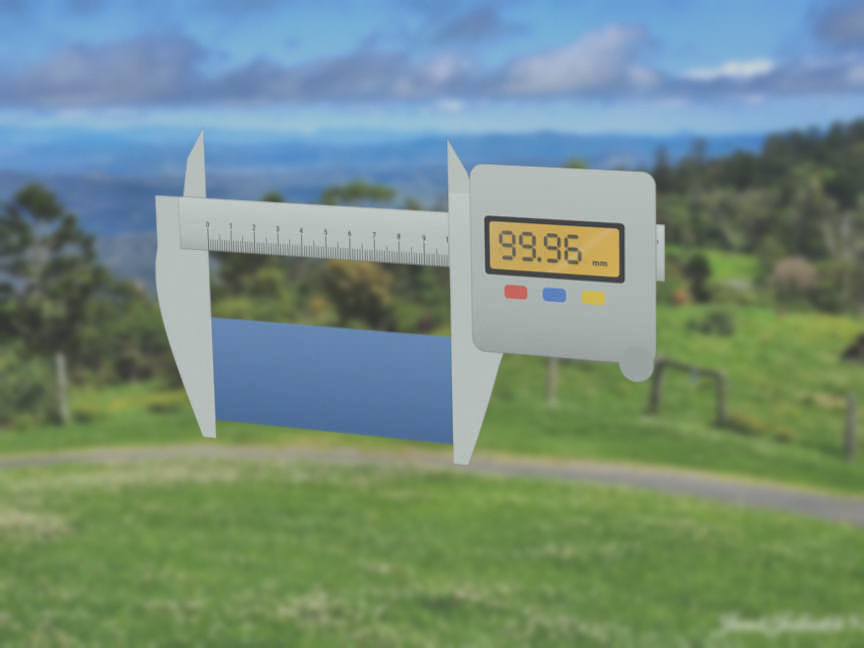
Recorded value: 99.96mm
